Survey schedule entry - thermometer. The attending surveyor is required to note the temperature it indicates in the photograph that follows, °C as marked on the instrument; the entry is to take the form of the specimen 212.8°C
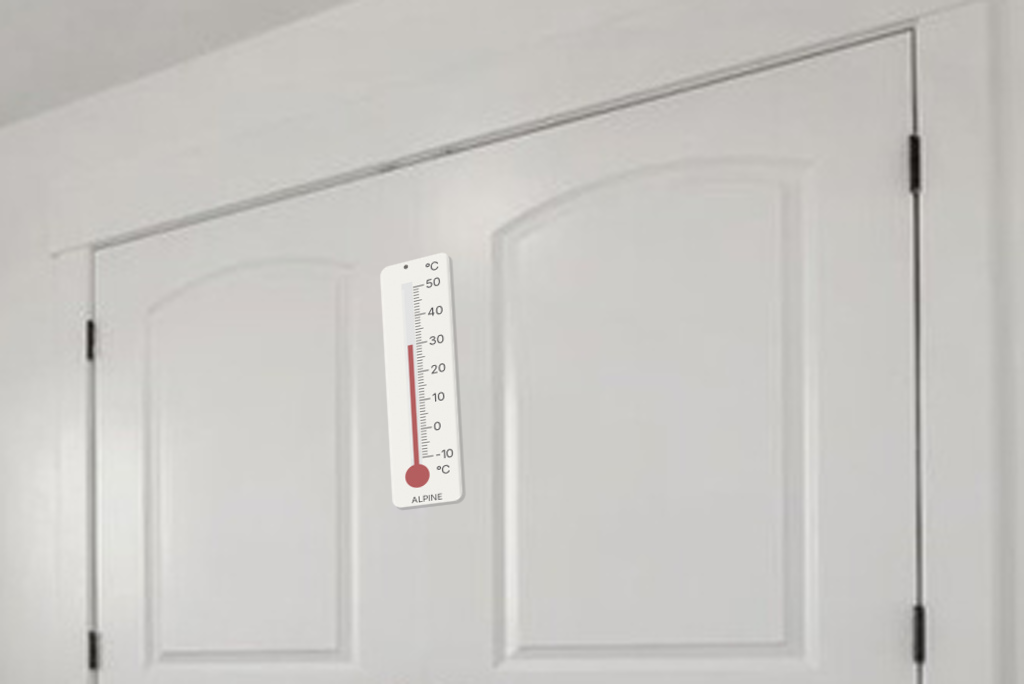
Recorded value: 30°C
